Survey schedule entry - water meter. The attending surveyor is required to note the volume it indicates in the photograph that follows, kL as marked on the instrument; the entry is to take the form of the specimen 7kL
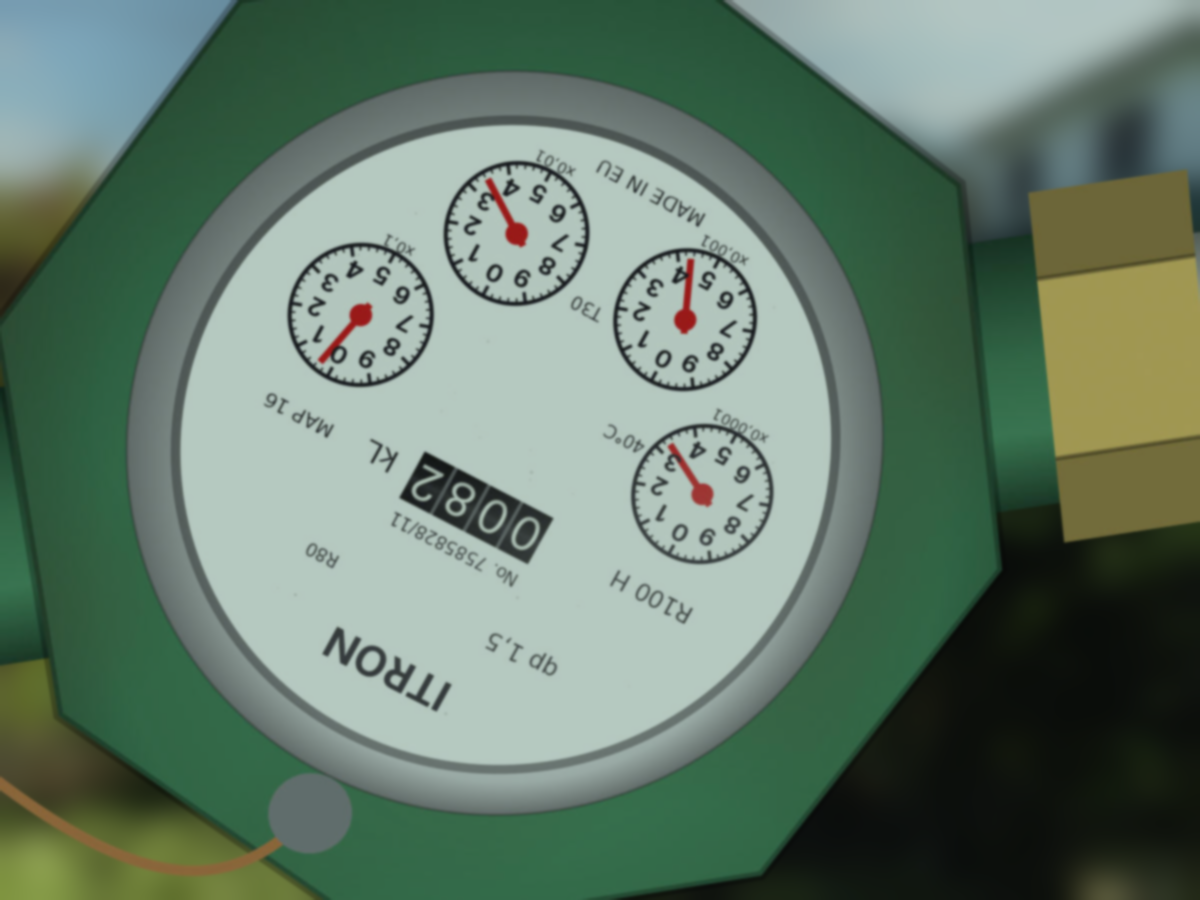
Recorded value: 82.0343kL
